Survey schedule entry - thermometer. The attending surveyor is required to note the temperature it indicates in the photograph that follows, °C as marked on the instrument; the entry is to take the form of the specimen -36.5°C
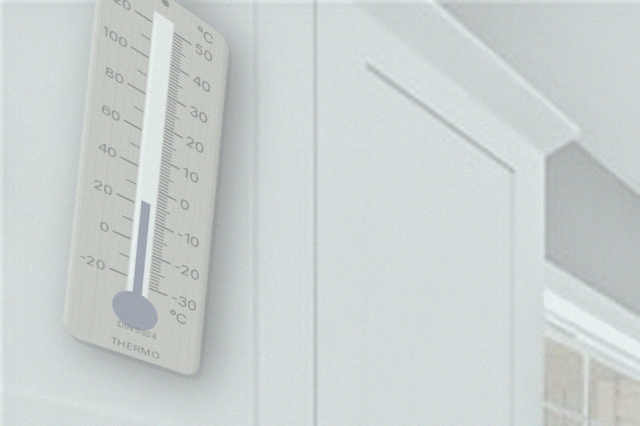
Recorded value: -5°C
